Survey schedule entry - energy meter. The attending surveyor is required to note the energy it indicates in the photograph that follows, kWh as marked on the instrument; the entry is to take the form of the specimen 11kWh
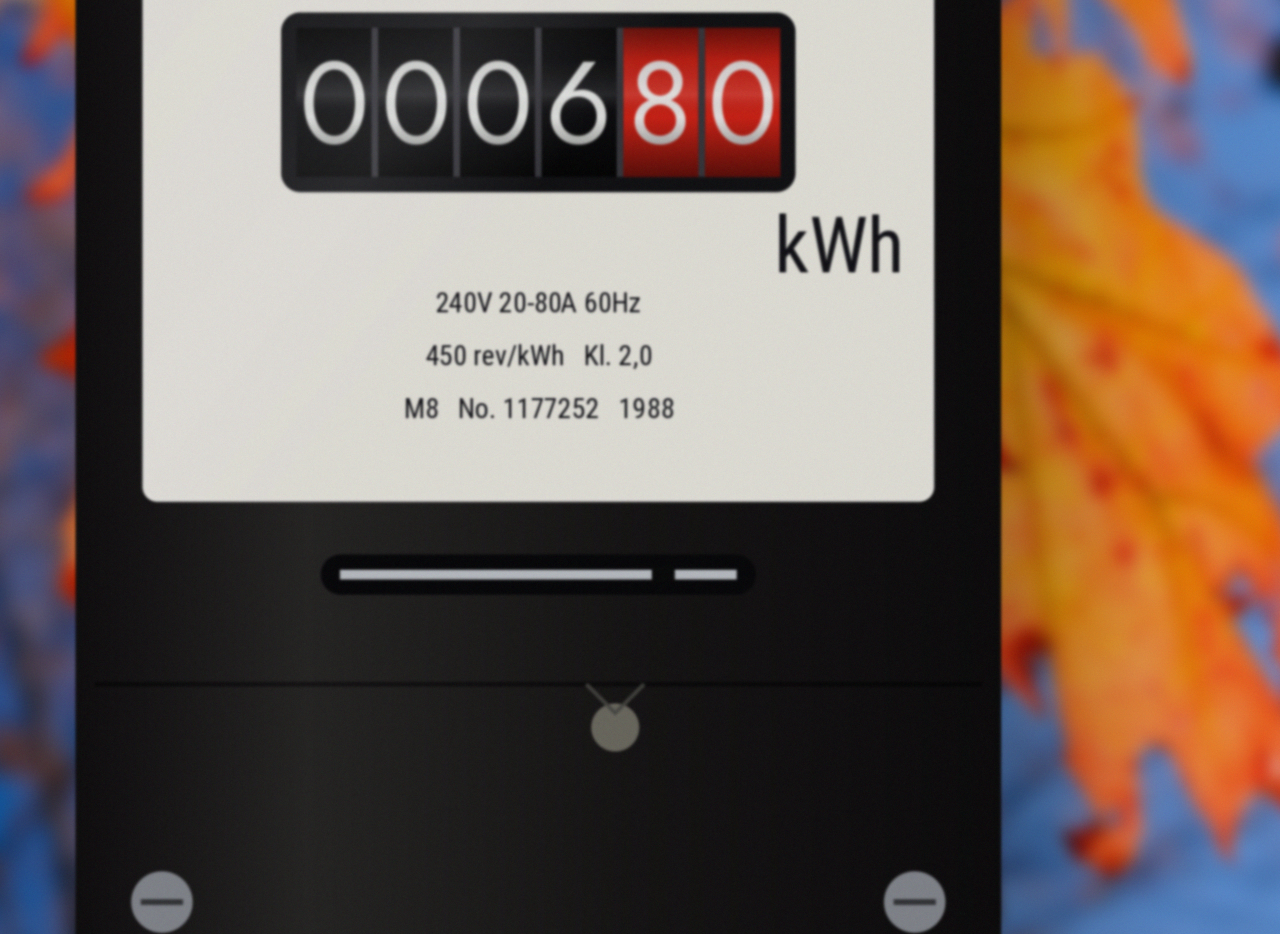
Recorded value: 6.80kWh
